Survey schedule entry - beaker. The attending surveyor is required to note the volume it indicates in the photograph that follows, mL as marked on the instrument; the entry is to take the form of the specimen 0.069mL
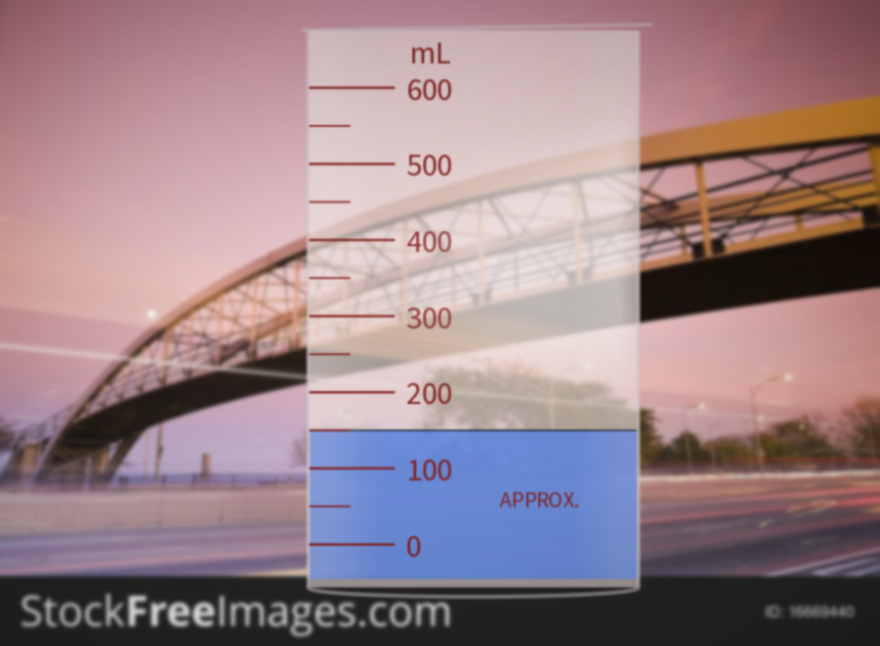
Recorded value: 150mL
